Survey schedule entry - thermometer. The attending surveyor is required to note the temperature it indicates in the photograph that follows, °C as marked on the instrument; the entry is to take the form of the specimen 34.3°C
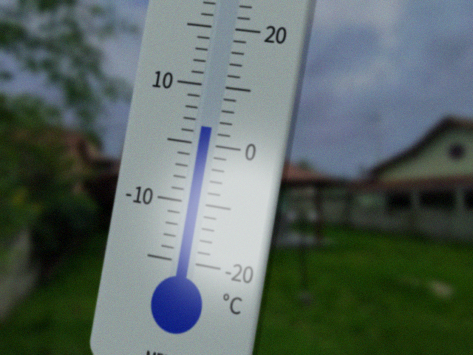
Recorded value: 3°C
